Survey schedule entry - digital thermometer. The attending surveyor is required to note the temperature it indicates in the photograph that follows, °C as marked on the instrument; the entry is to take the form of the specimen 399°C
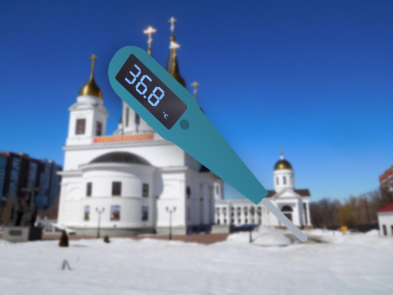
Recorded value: 36.8°C
